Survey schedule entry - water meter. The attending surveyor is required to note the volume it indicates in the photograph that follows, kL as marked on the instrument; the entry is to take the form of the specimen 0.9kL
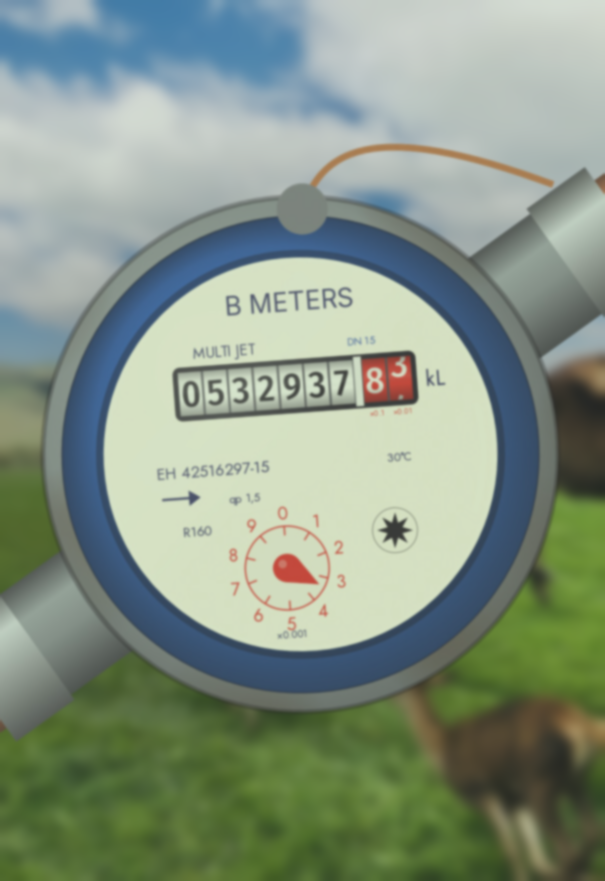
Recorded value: 532937.833kL
